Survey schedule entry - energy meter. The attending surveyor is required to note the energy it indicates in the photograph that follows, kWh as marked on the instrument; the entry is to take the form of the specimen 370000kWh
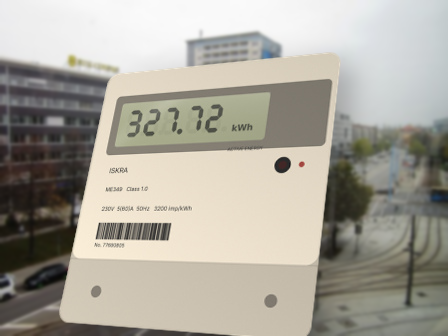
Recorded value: 327.72kWh
